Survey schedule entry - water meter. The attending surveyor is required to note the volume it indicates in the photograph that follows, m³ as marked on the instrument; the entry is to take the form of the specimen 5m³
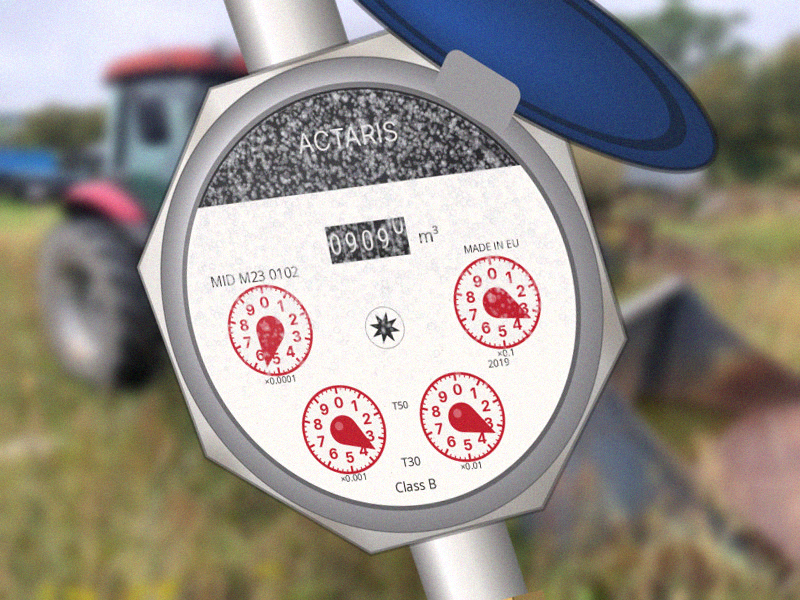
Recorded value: 9090.3335m³
